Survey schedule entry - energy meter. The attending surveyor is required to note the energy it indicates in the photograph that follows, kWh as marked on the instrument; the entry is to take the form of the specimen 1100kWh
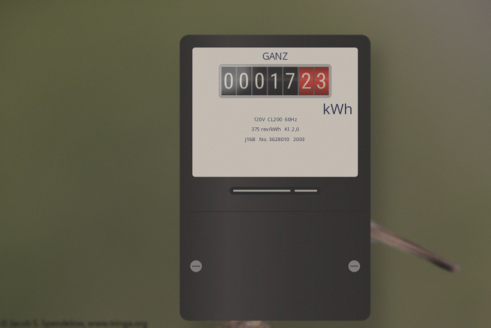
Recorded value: 17.23kWh
